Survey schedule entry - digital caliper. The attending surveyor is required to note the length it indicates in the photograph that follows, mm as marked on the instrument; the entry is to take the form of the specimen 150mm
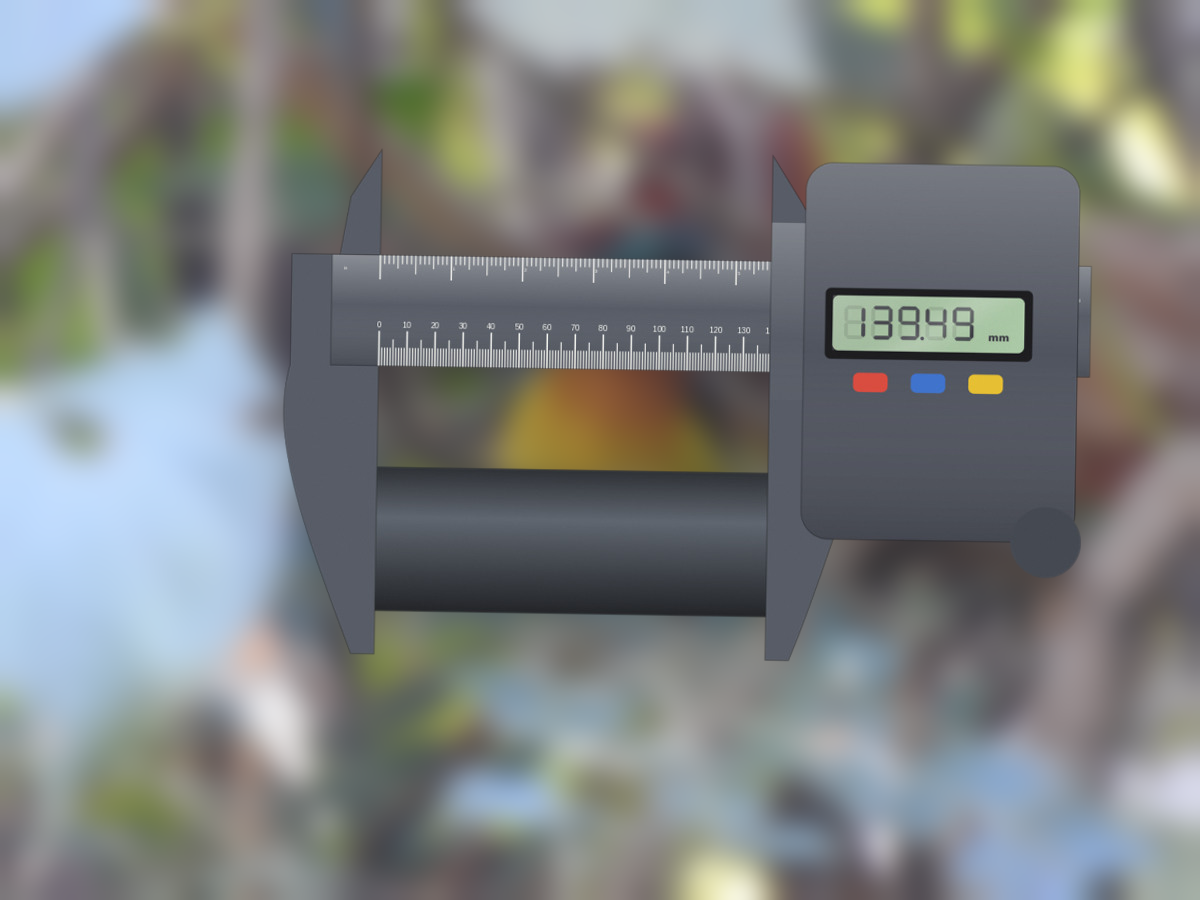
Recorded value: 139.49mm
